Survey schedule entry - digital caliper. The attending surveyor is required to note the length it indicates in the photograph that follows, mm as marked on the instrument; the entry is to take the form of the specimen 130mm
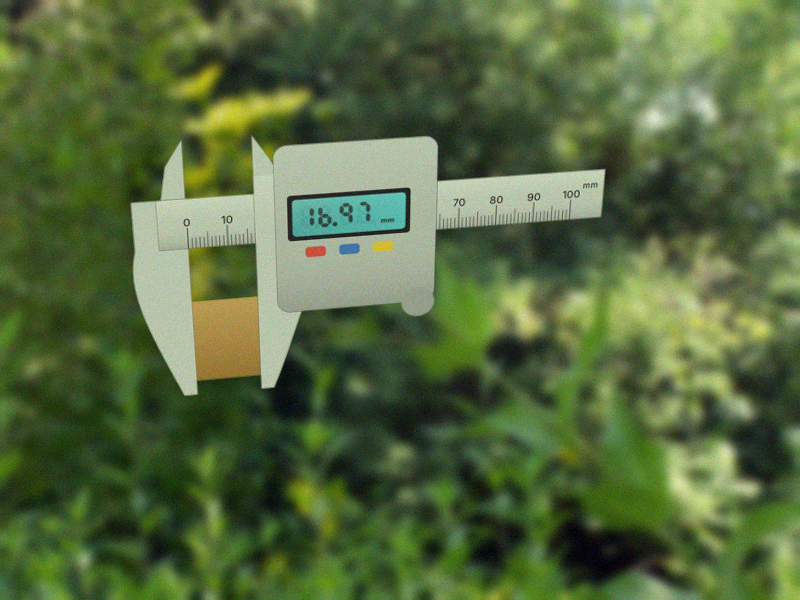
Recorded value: 16.97mm
